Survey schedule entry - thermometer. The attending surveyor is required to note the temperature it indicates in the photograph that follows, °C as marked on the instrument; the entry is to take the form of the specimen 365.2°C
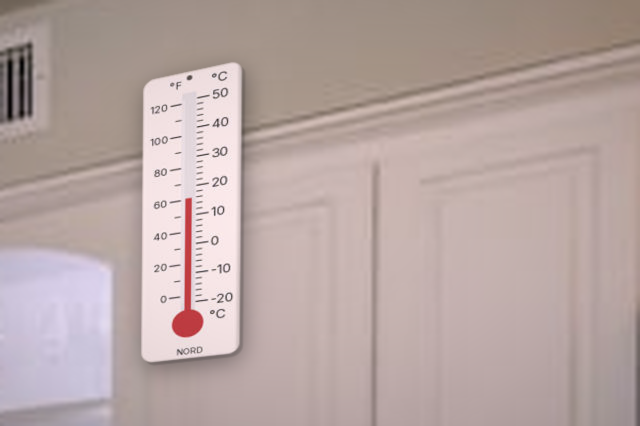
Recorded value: 16°C
